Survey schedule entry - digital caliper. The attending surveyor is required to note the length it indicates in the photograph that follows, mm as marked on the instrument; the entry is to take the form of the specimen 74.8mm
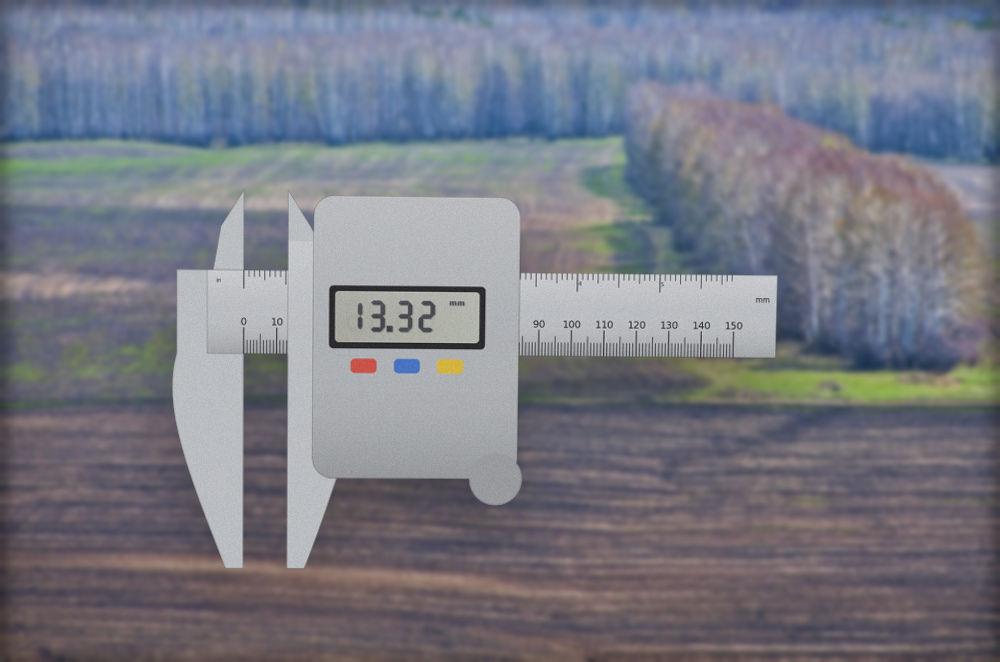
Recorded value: 13.32mm
